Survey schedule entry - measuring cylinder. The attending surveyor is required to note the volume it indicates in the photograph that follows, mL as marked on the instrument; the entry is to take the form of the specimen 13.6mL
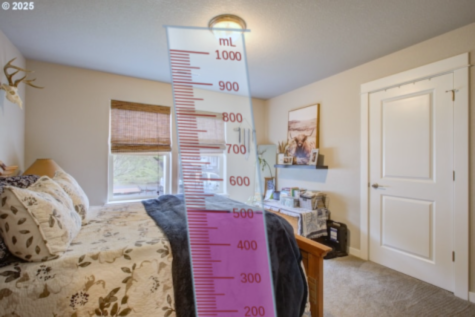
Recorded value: 500mL
